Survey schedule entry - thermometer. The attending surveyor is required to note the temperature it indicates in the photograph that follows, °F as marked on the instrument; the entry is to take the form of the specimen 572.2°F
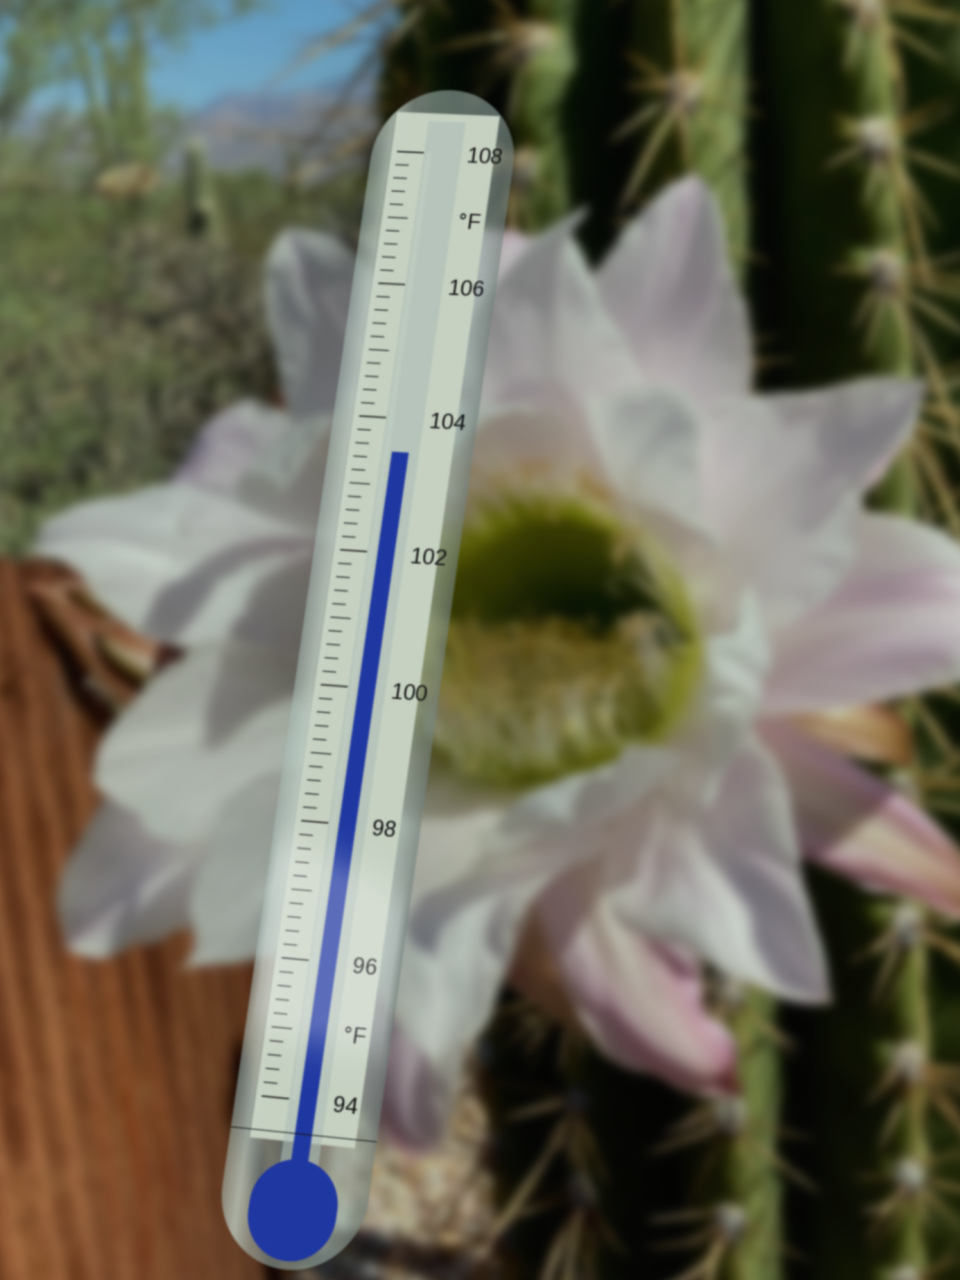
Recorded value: 103.5°F
